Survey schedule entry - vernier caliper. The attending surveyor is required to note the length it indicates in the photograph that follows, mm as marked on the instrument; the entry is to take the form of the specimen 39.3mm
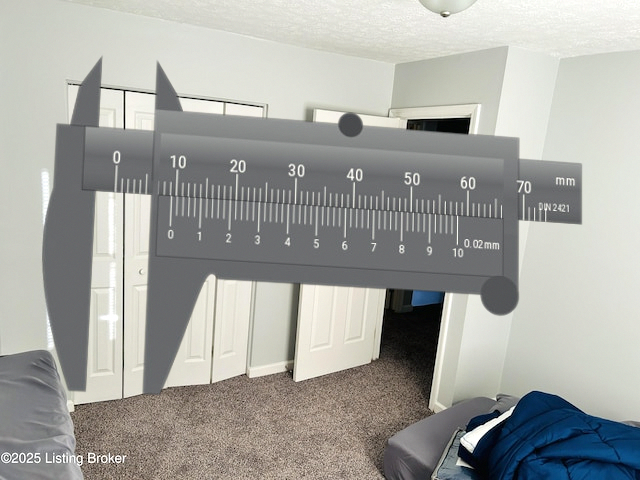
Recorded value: 9.2mm
